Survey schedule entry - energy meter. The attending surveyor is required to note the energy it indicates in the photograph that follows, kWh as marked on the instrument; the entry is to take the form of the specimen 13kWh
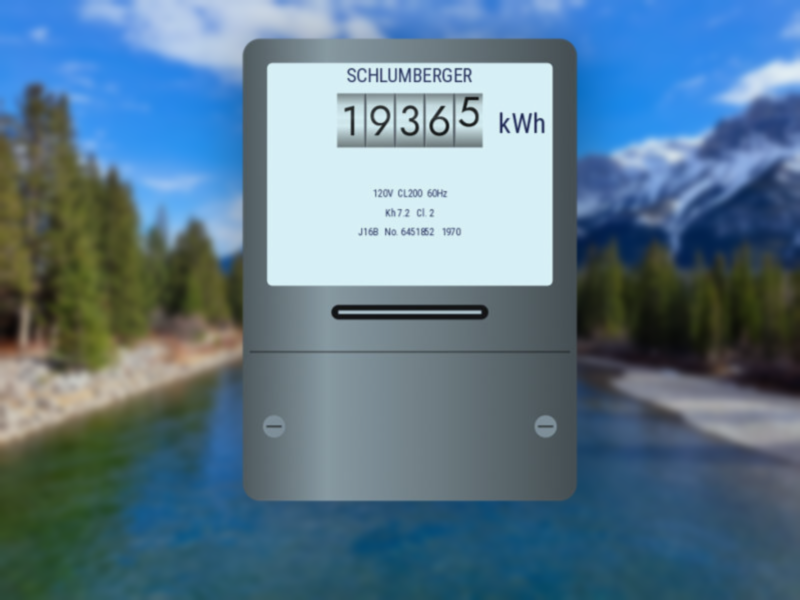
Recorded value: 19365kWh
